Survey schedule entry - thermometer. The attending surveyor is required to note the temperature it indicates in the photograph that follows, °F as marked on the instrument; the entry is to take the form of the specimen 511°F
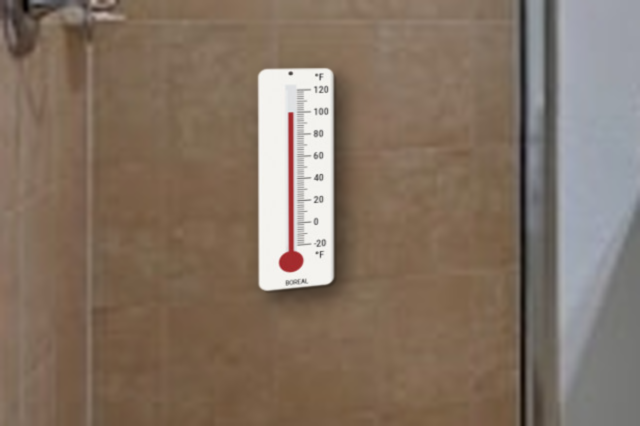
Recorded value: 100°F
